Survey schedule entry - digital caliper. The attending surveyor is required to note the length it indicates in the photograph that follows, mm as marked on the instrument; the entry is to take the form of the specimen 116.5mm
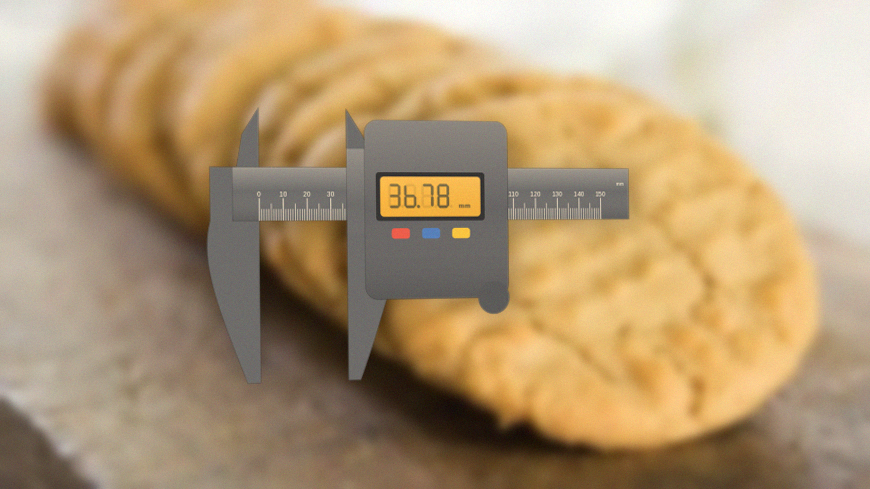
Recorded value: 36.78mm
